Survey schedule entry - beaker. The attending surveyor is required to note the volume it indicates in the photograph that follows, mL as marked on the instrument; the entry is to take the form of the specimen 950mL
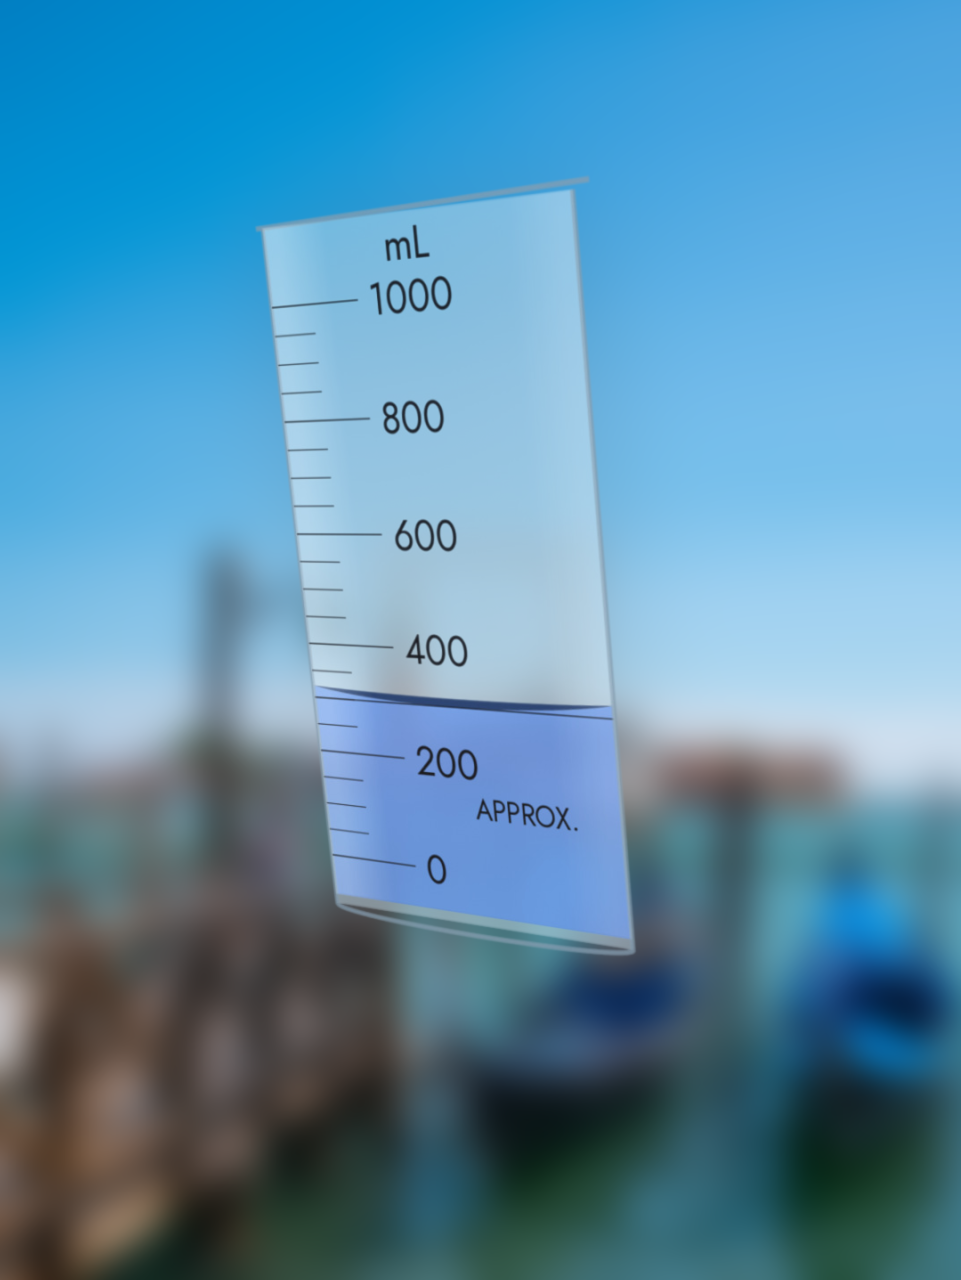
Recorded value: 300mL
